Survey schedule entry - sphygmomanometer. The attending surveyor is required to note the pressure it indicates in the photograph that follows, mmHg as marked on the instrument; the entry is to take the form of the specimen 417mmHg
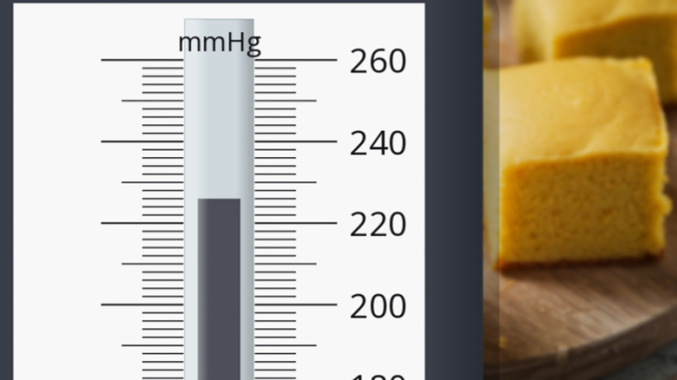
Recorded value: 226mmHg
